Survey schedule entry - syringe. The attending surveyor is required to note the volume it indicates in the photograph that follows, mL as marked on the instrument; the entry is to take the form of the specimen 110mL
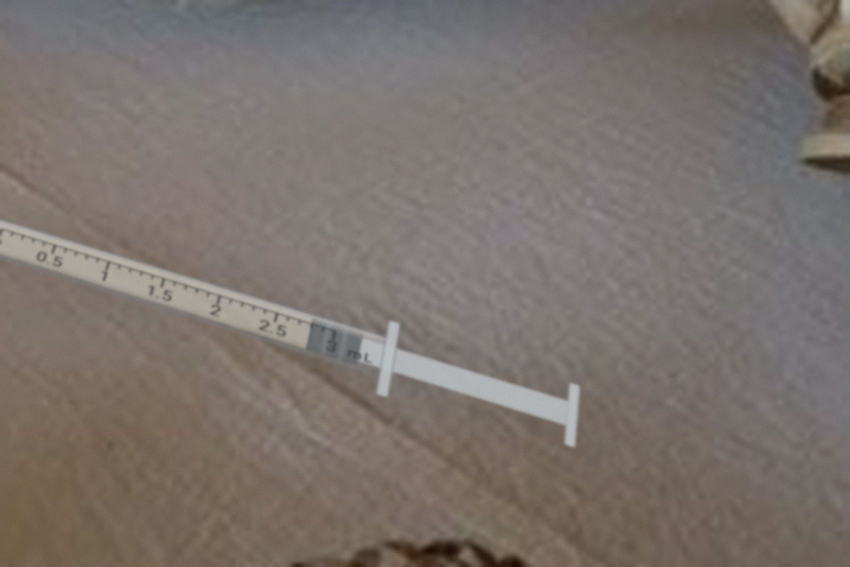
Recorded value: 2.8mL
